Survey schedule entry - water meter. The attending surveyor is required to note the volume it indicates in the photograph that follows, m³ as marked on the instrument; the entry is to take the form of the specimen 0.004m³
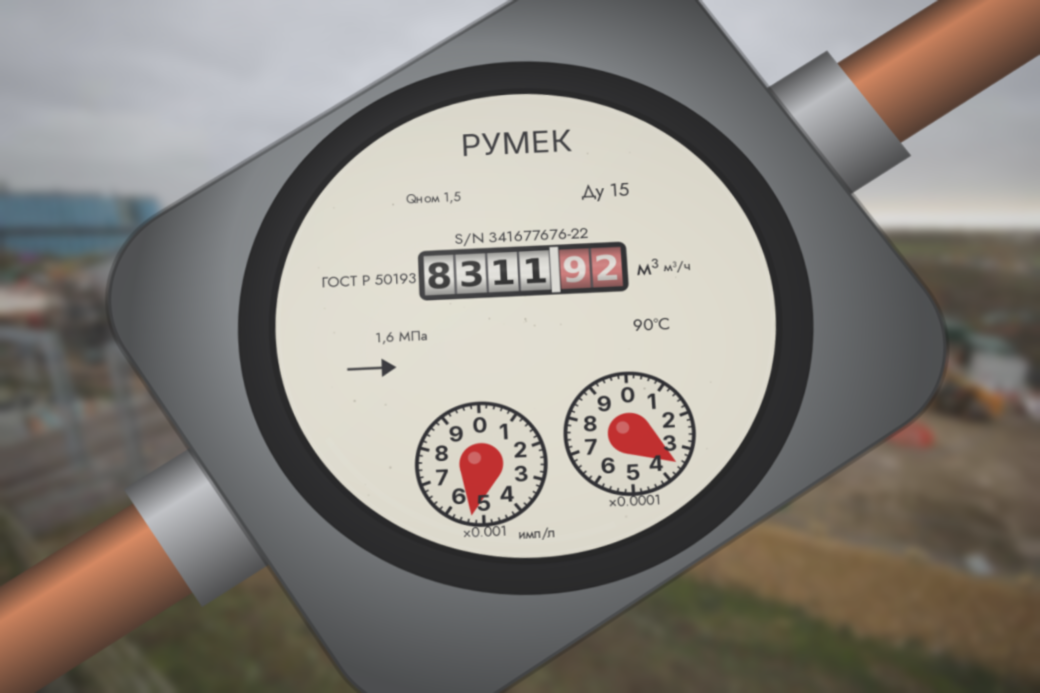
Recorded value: 8311.9253m³
